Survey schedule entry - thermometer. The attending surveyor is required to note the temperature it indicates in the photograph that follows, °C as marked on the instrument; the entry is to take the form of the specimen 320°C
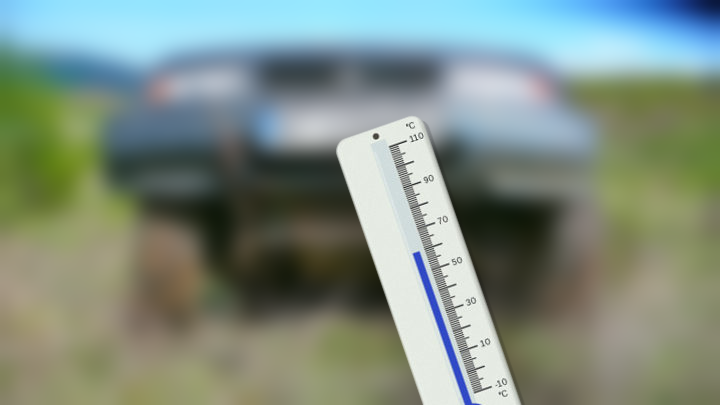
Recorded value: 60°C
